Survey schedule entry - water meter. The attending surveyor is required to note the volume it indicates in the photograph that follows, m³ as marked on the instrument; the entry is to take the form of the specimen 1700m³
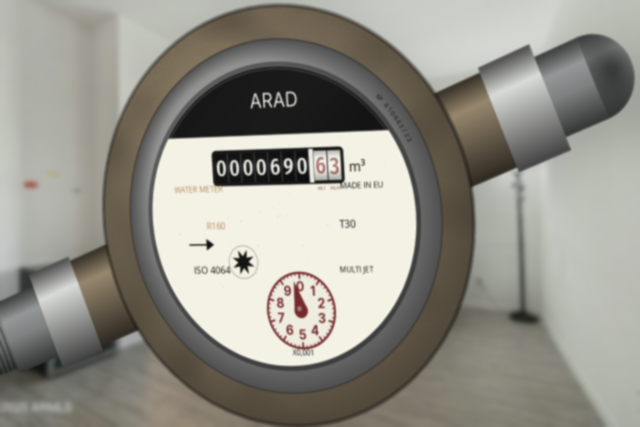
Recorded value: 690.629m³
